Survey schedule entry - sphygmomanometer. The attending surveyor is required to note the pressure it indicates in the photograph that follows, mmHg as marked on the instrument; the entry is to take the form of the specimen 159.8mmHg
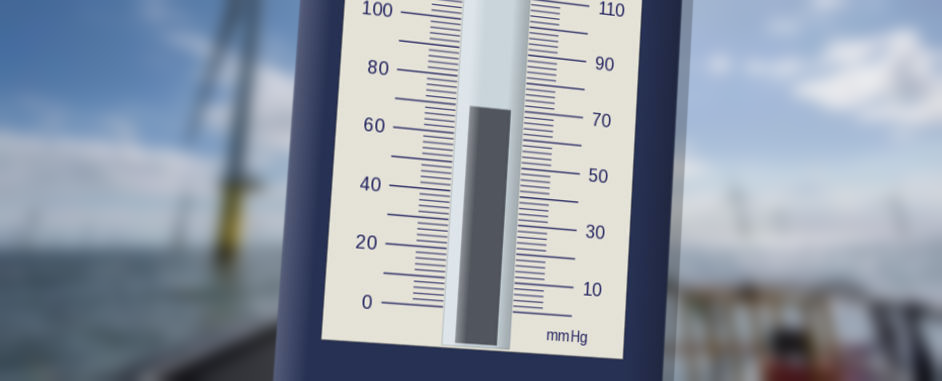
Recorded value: 70mmHg
